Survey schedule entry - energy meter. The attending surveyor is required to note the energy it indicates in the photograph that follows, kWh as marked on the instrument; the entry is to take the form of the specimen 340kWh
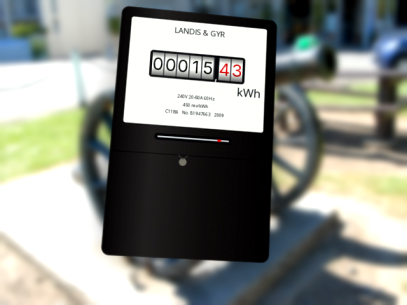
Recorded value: 15.43kWh
